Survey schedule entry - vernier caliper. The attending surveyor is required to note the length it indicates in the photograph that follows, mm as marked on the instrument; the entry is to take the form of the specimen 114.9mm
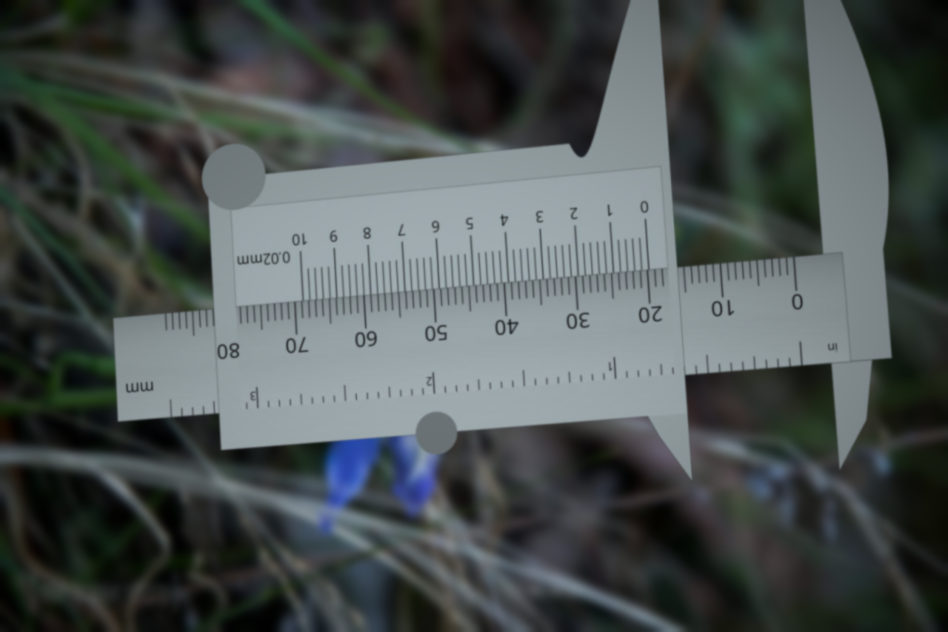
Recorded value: 19.8mm
